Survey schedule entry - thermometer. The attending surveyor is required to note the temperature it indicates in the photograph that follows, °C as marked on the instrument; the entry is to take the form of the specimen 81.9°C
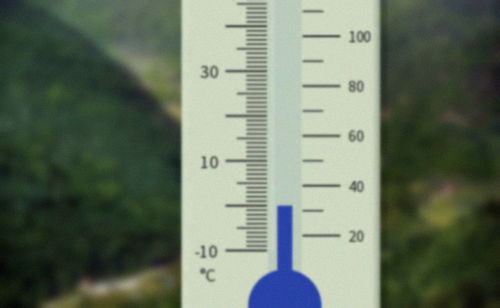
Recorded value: 0°C
